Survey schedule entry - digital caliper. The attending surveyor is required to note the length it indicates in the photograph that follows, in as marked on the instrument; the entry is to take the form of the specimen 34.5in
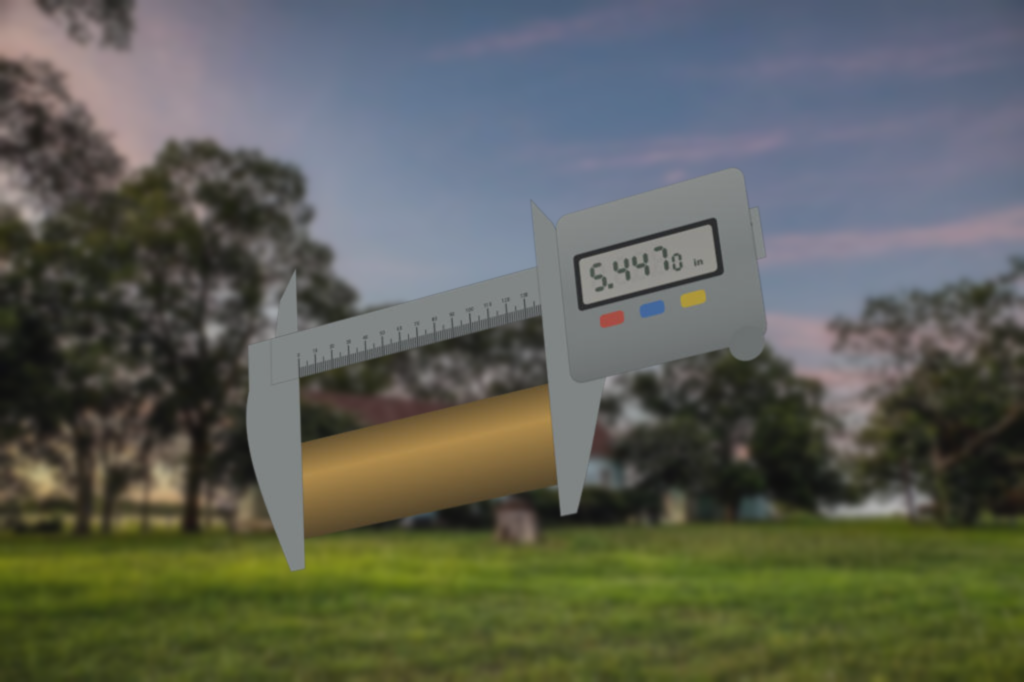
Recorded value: 5.4470in
